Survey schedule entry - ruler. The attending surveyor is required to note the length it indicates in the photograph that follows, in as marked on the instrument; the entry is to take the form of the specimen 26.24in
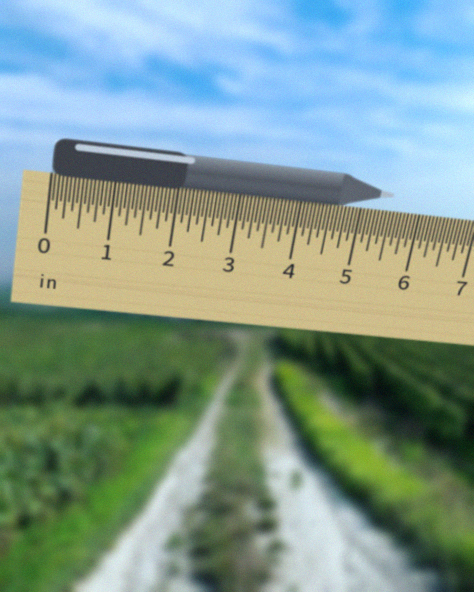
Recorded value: 5.5in
